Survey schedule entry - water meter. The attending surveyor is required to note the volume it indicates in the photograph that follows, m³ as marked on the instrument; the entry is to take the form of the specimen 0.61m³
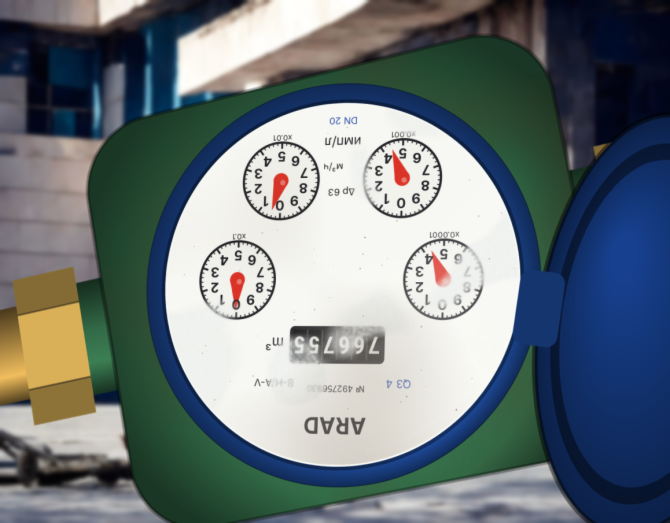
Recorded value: 766755.0044m³
